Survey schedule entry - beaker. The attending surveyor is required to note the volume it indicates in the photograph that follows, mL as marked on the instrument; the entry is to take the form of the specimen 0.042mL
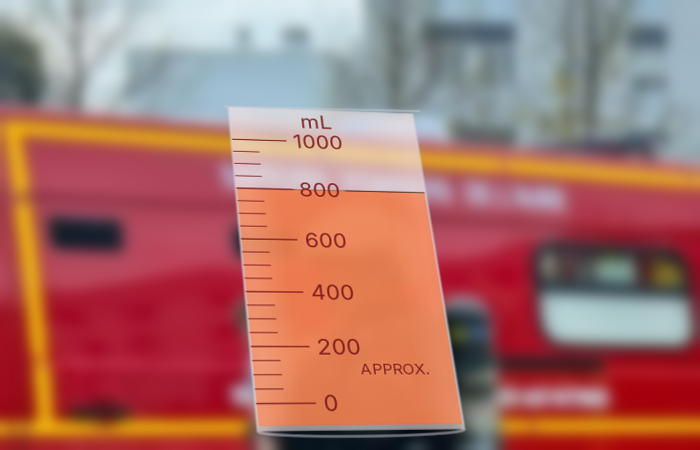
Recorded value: 800mL
